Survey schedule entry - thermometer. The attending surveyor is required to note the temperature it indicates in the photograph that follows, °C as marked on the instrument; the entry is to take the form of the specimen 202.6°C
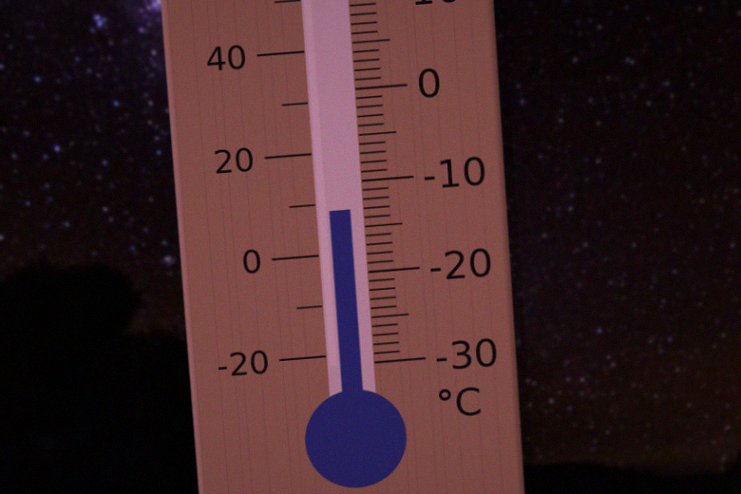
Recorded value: -13°C
